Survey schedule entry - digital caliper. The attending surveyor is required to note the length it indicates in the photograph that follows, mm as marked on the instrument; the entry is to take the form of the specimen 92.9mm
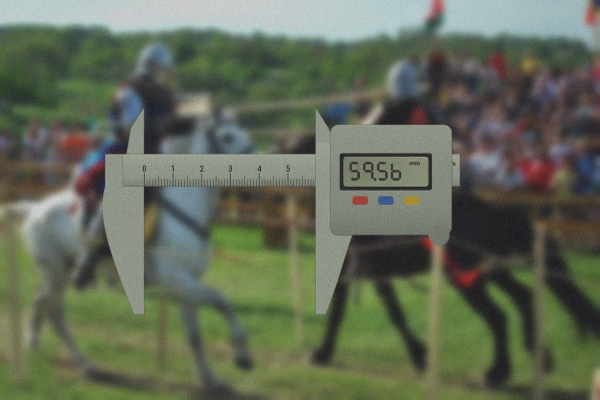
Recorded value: 59.56mm
